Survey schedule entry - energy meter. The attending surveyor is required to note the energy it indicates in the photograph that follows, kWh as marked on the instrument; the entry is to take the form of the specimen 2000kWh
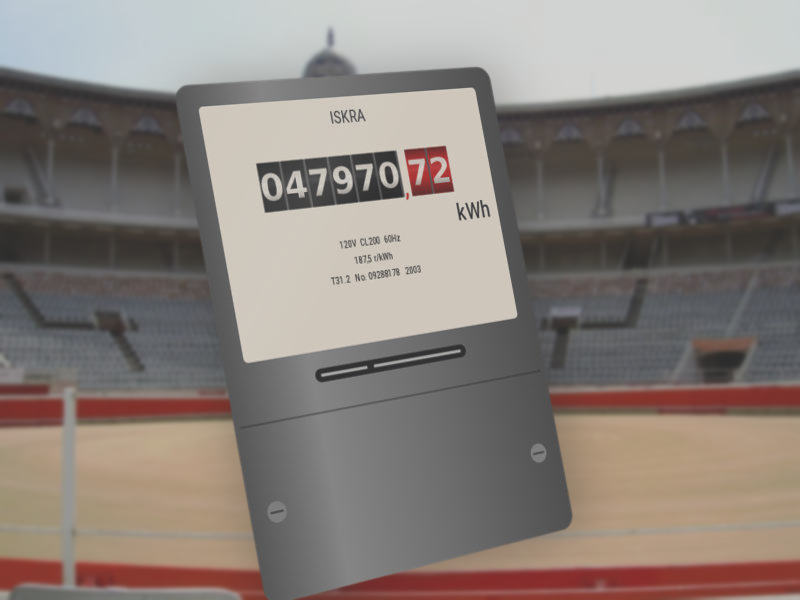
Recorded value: 47970.72kWh
